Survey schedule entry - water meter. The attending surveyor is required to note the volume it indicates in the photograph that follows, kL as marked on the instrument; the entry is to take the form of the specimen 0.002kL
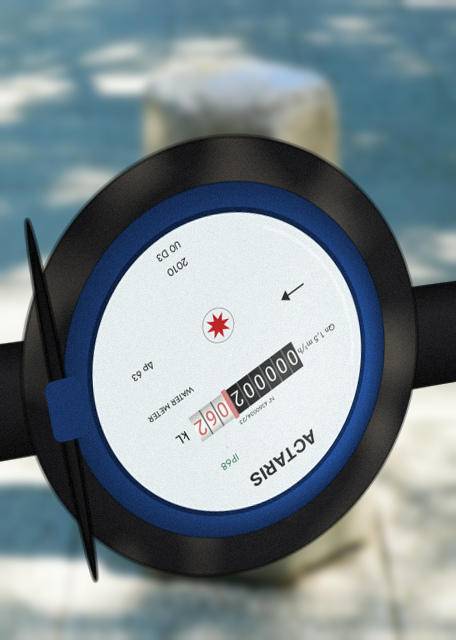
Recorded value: 2.062kL
